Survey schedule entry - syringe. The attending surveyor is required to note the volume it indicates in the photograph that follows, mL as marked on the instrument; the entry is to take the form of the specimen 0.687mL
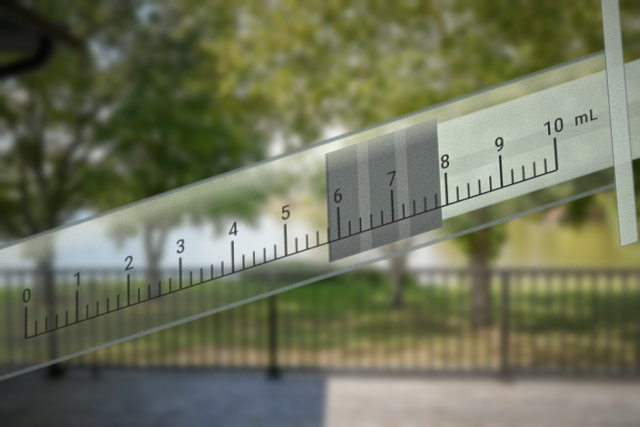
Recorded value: 5.8mL
